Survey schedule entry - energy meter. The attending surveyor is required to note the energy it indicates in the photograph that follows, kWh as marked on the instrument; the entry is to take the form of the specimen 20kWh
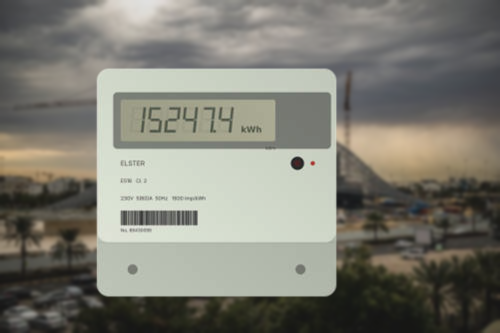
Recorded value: 15247.4kWh
